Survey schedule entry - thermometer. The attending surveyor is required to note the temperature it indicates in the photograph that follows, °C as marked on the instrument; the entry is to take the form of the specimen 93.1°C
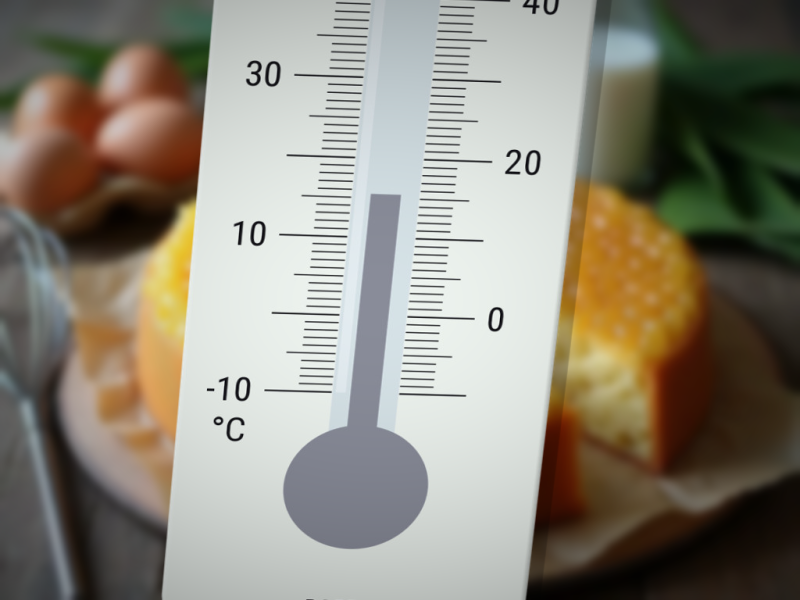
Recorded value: 15.5°C
